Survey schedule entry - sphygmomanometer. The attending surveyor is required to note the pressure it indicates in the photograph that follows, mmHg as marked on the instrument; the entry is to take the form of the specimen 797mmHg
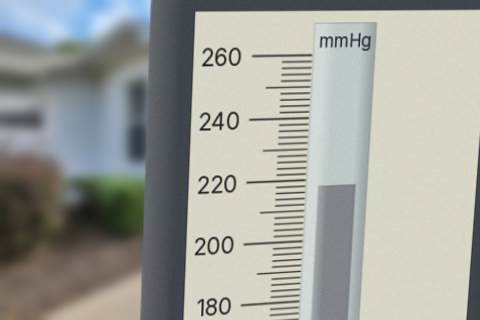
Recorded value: 218mmHg
